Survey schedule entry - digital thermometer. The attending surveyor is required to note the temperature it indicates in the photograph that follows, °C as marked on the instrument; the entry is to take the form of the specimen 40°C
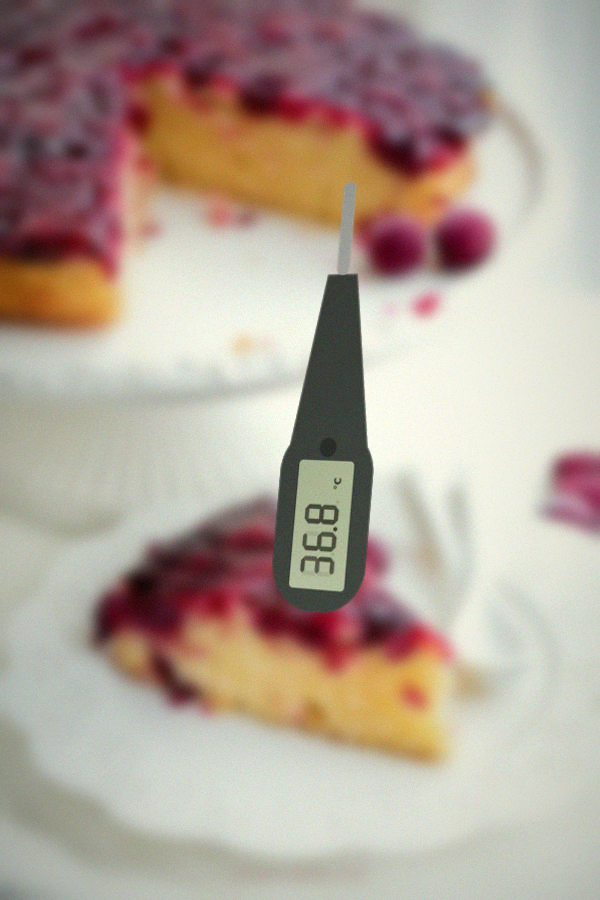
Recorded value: 36.8°C
